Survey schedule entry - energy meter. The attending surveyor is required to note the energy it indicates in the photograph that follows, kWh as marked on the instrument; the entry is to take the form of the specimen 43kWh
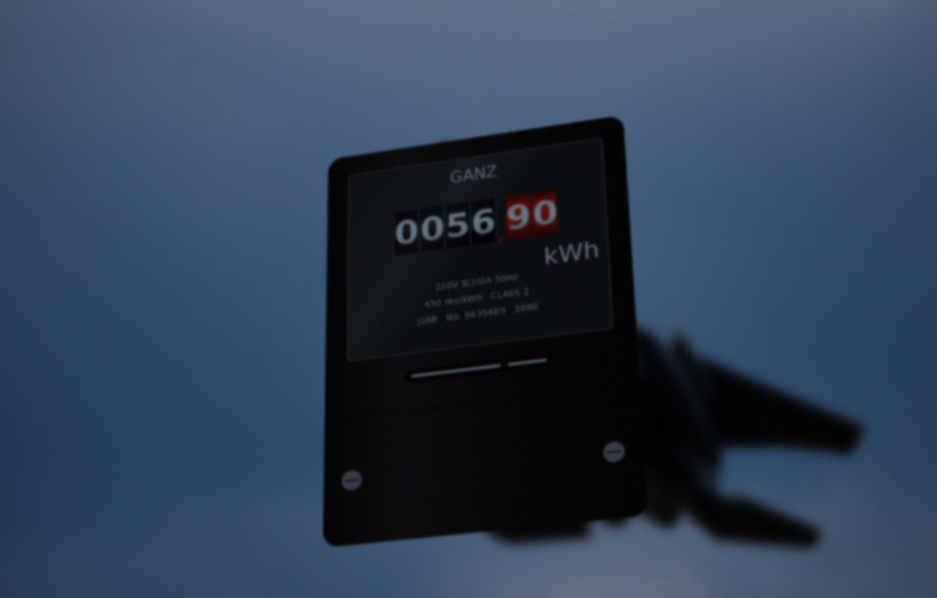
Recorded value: 56.90kWh
